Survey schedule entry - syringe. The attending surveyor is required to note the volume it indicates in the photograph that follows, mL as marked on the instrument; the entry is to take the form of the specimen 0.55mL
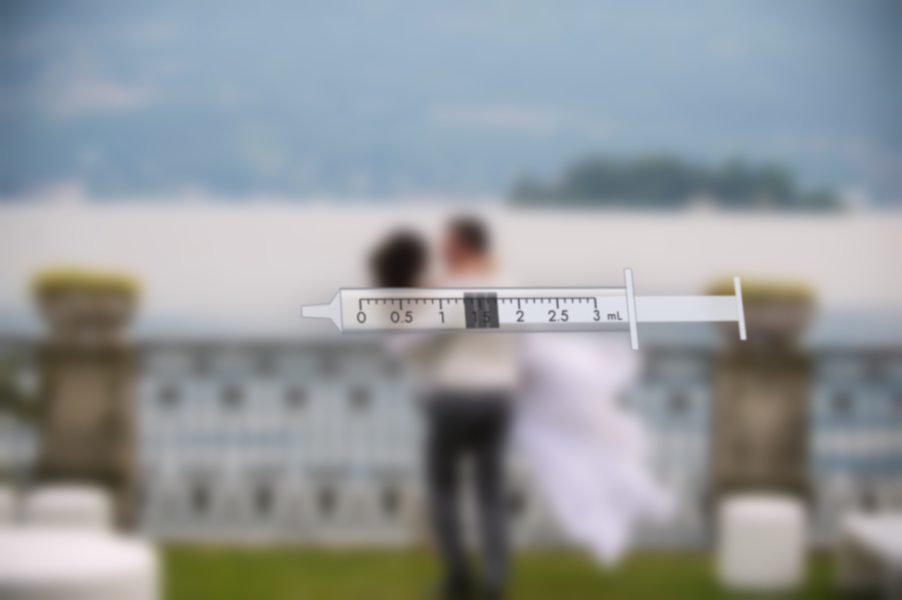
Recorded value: 1.3mL
